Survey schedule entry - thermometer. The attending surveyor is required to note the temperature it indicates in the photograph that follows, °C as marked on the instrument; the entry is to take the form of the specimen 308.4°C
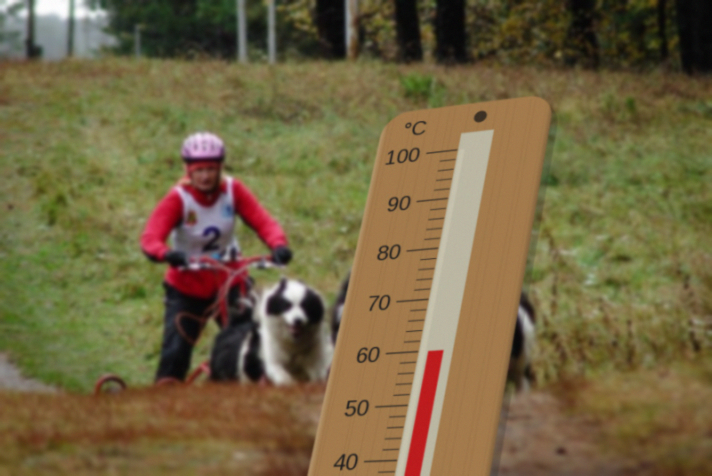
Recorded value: 60°C
